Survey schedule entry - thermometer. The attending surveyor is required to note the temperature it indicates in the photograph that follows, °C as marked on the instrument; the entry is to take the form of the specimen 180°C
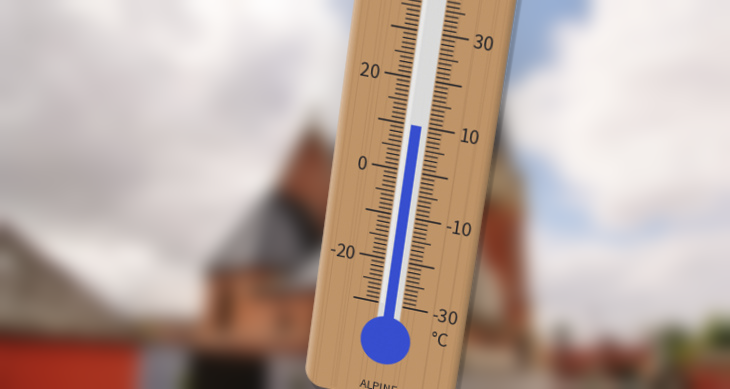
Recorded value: 10°C
